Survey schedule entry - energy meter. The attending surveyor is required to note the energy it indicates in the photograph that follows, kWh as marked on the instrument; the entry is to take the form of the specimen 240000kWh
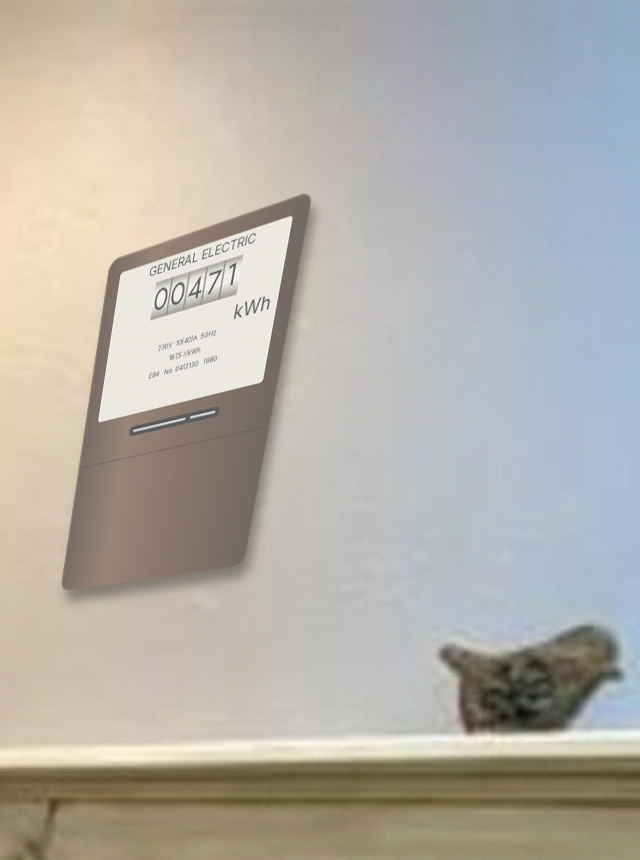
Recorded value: 471kWh
